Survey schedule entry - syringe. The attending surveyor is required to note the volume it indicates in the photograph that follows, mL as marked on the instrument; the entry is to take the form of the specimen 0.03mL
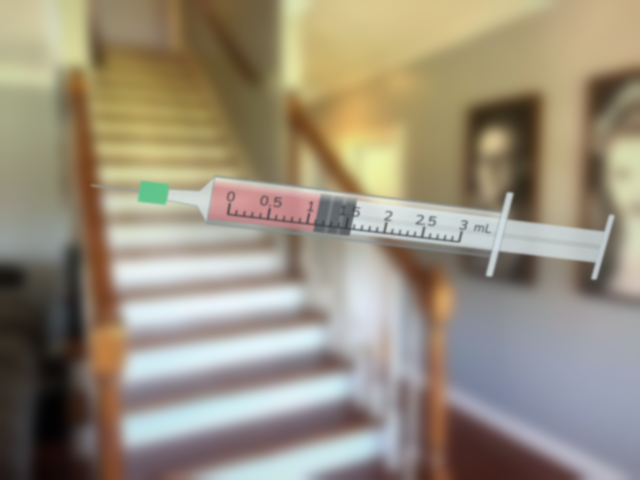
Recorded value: 1.1mL
